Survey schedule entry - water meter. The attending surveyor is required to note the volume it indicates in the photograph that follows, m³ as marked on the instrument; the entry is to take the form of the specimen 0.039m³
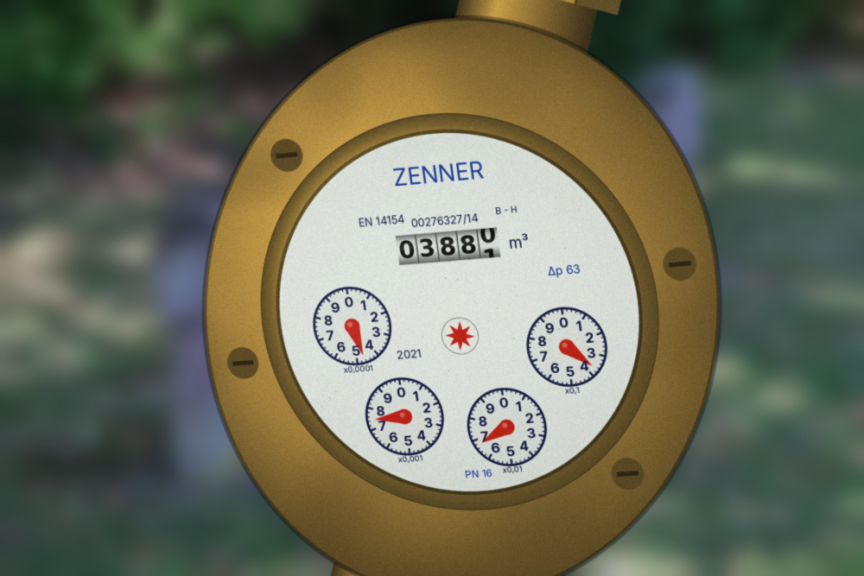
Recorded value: 3880.3674m³
